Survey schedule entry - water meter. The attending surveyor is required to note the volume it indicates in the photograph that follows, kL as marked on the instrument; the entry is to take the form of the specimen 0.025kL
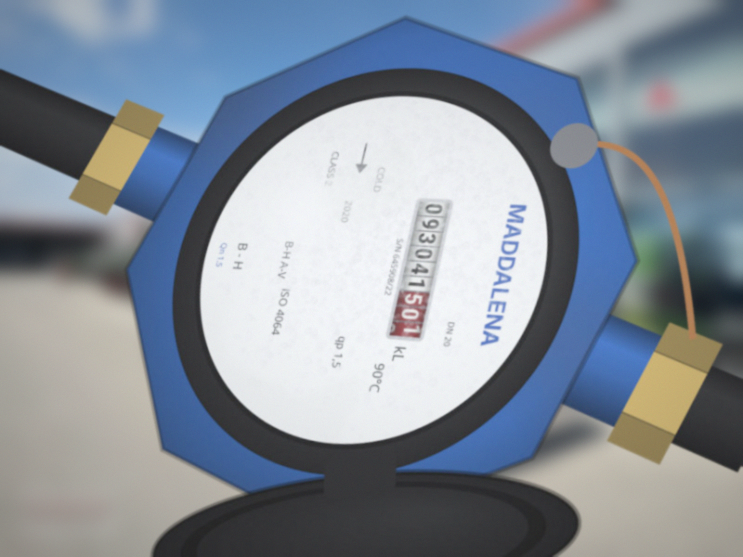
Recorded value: 93041.501kL
